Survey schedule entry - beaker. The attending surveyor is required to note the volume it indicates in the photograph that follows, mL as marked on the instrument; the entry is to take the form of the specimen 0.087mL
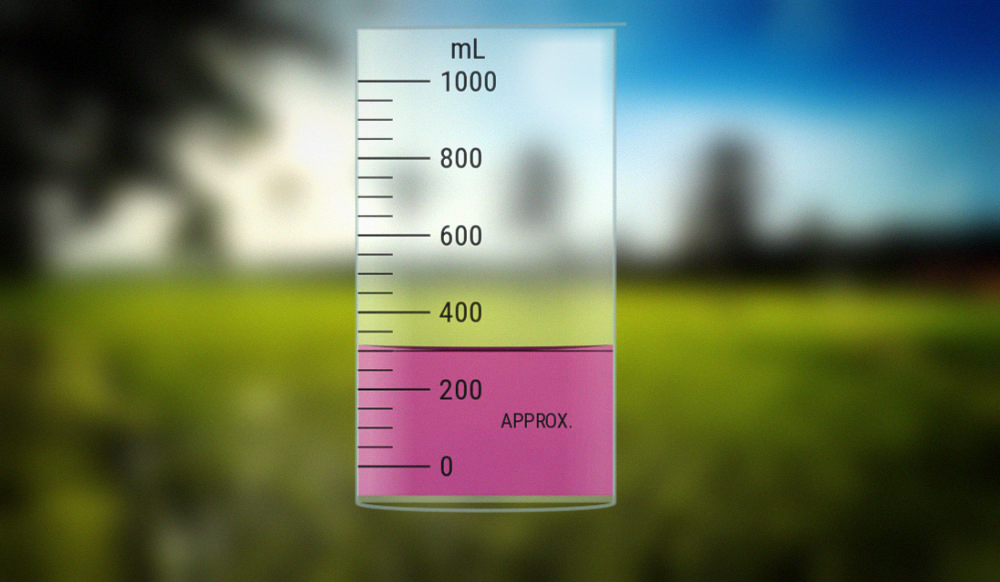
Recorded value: 300mL
